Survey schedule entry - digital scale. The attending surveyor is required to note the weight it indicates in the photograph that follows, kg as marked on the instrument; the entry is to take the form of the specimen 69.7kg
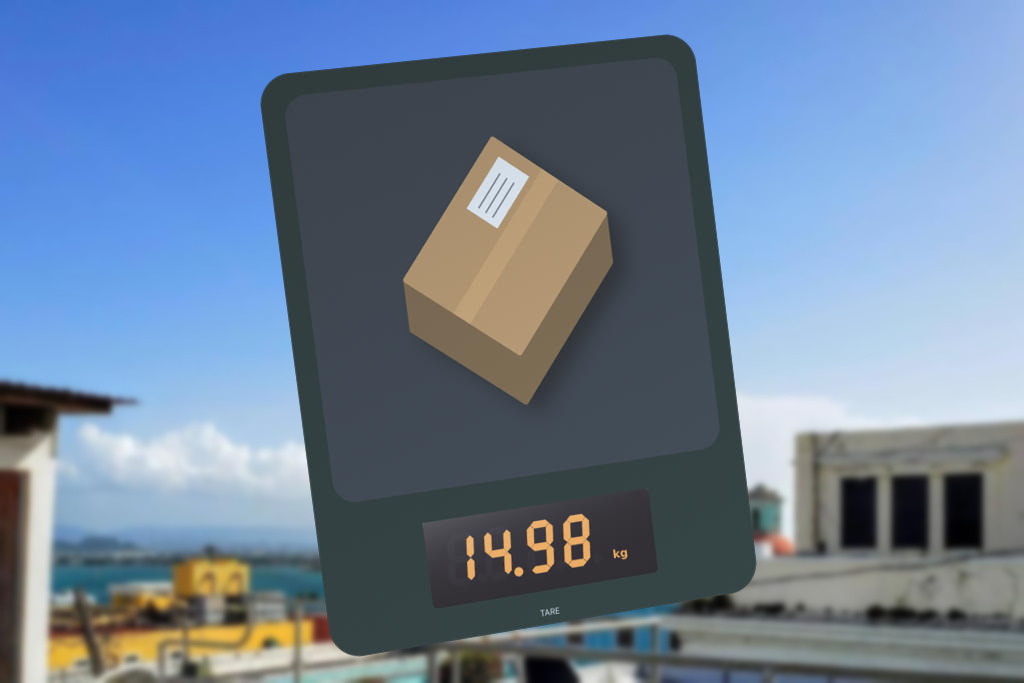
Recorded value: 14.98kg
